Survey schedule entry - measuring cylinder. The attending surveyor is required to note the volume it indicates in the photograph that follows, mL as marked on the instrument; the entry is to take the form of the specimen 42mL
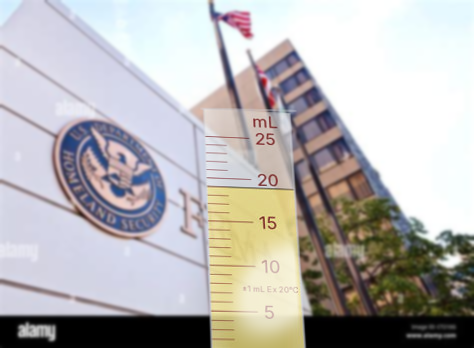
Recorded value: 19mL
